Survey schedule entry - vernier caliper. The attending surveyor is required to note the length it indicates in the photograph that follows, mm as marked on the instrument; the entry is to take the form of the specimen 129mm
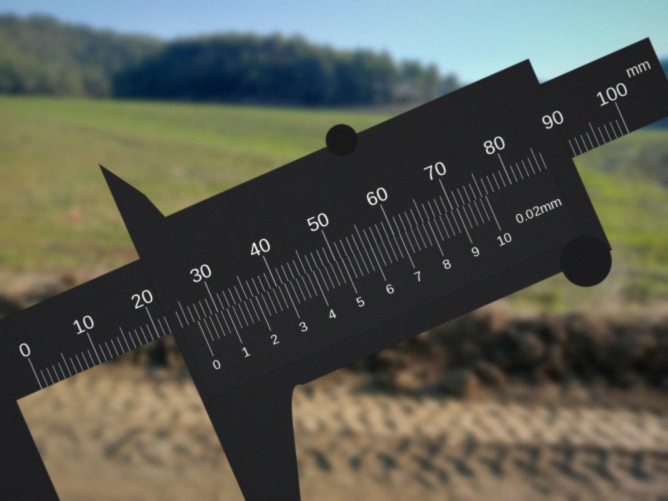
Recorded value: 26.6mm
